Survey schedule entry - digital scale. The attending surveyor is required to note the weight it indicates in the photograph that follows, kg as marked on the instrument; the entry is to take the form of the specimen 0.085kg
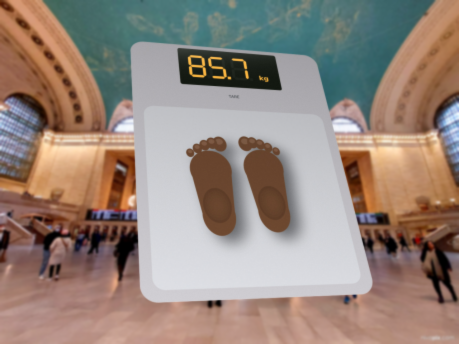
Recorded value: 85.7kg
